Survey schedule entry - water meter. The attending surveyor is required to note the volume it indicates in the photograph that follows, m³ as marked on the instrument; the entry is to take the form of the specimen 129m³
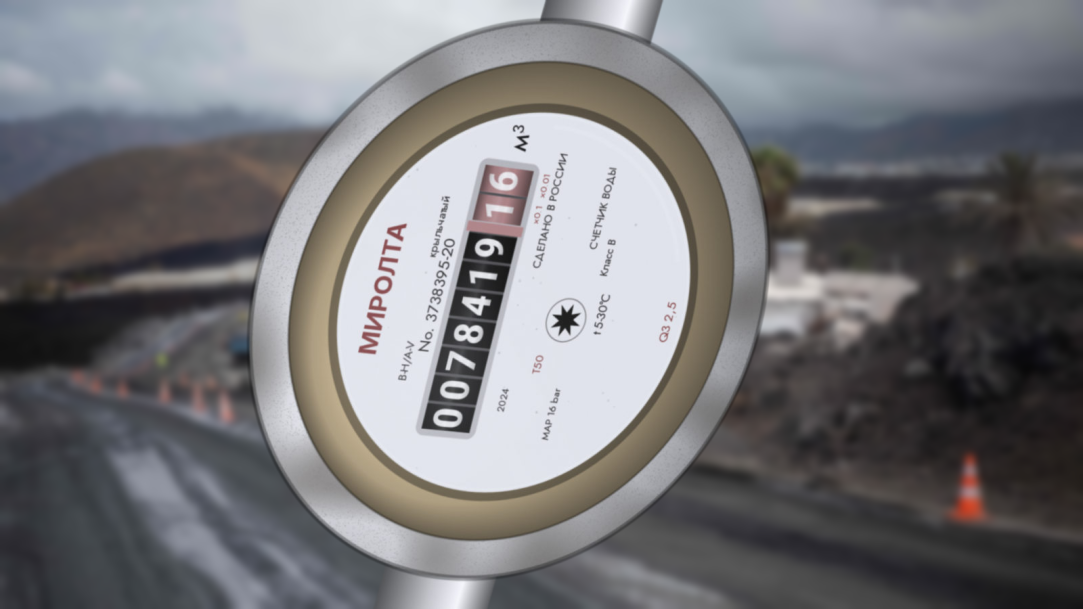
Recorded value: 78419.16m³
